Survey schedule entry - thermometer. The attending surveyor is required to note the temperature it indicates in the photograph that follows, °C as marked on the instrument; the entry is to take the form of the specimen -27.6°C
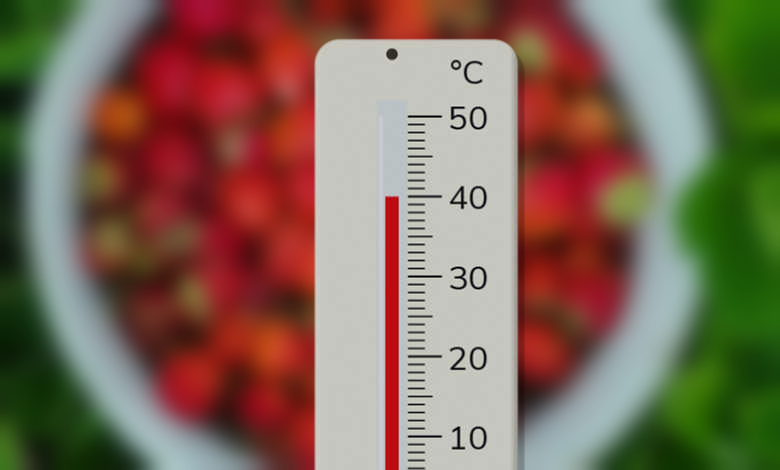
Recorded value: 40°C
